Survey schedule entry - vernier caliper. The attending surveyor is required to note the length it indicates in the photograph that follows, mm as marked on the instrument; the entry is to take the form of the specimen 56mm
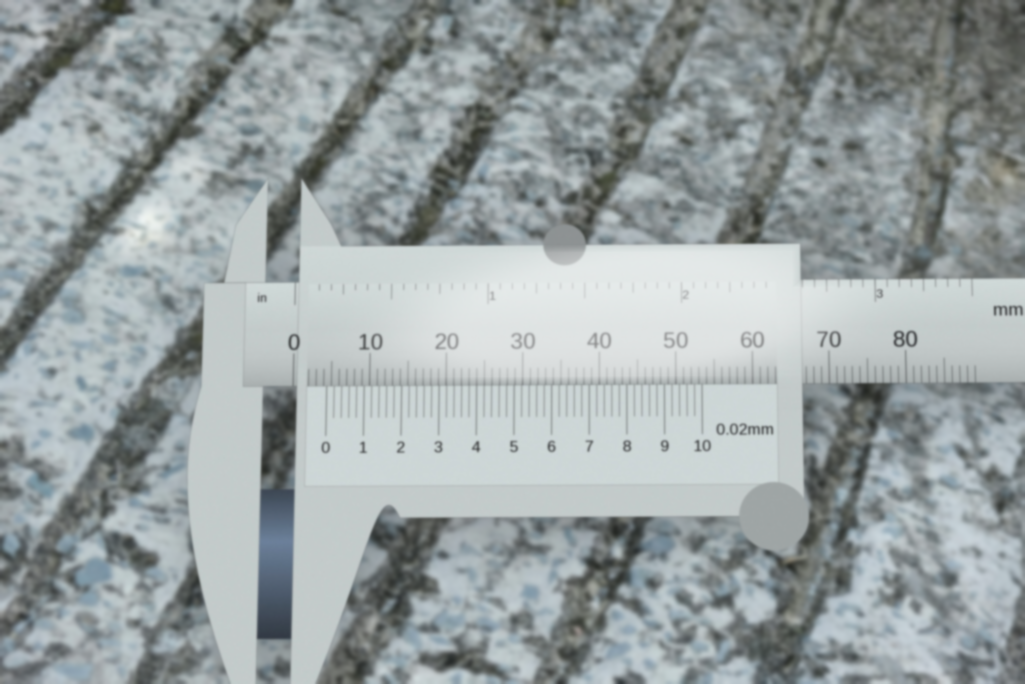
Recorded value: 4.4mm
